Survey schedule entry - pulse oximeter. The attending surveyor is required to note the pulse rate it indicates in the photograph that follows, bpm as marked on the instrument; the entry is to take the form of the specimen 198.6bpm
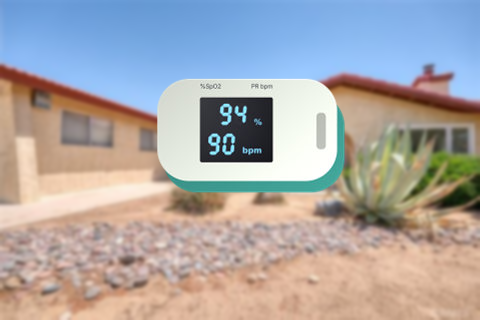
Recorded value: 90bpm
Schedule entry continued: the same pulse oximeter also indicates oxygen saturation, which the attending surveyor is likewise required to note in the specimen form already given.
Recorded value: 94%
